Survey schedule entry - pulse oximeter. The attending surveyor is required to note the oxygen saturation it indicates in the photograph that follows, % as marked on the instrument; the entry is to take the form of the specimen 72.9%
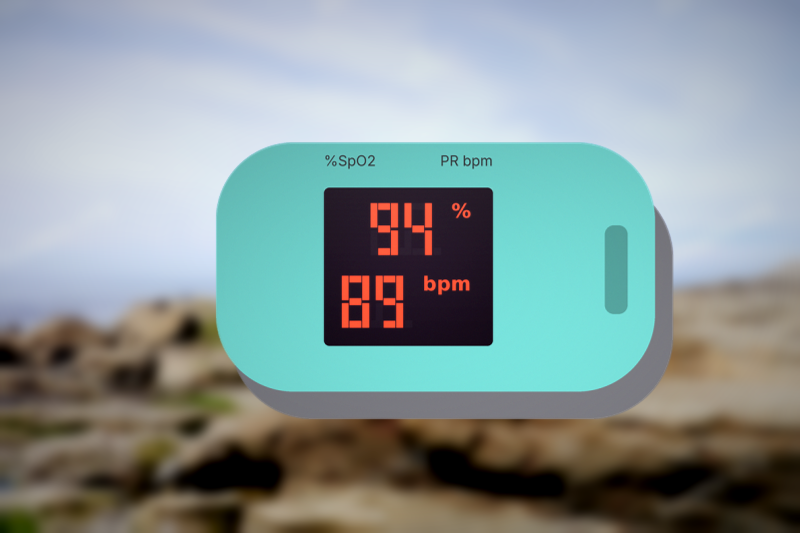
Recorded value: 94%
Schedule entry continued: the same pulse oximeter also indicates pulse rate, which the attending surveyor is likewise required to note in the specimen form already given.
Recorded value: 89bpm
